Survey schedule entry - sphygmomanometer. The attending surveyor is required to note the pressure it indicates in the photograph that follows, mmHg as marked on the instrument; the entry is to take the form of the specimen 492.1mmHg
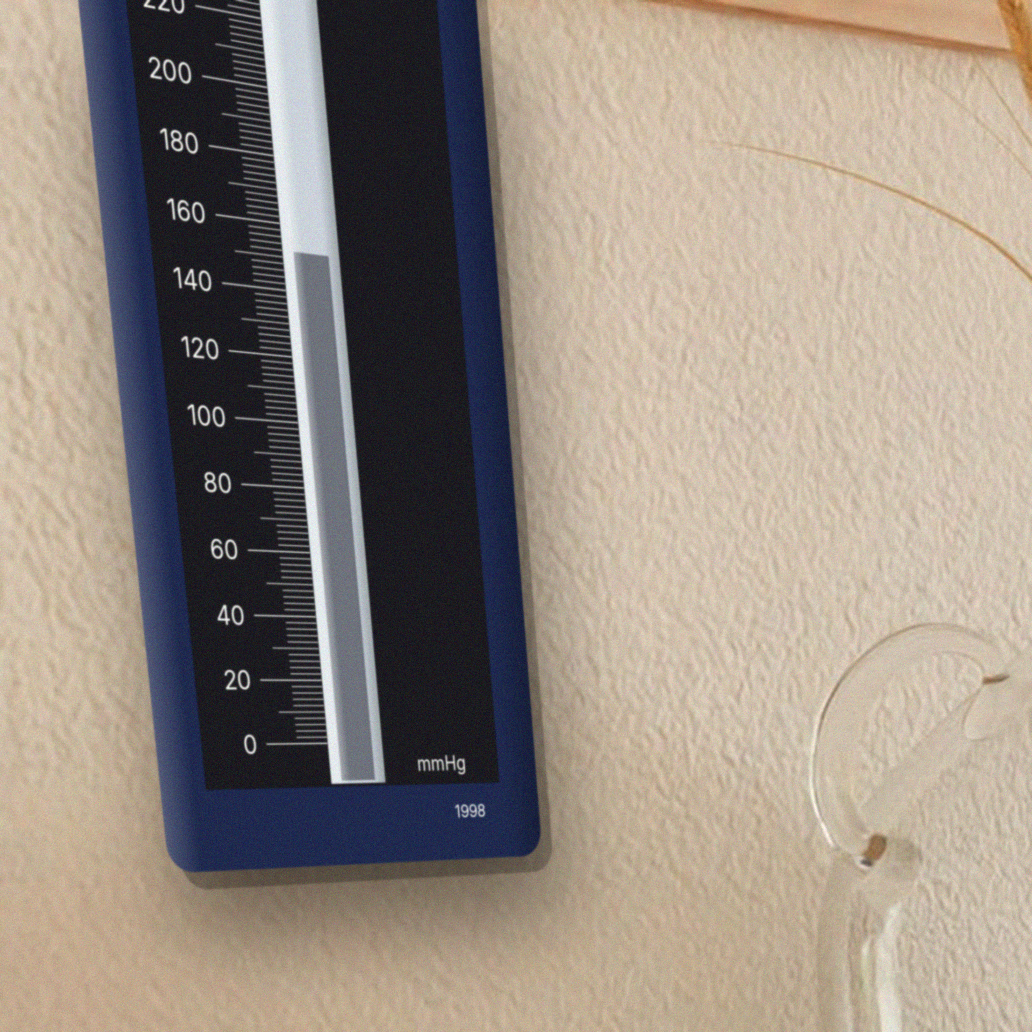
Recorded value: 152mmHg
